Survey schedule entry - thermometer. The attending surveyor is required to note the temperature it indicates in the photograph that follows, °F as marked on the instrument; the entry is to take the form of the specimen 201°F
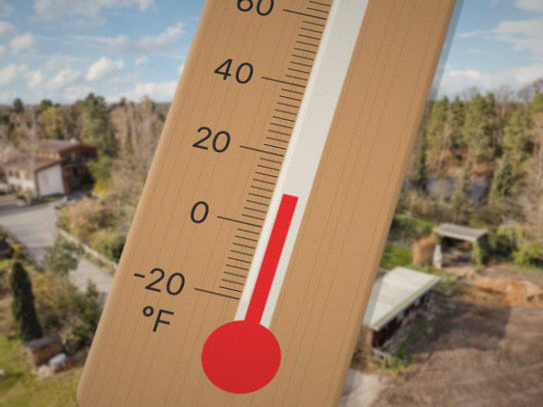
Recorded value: 10°F
